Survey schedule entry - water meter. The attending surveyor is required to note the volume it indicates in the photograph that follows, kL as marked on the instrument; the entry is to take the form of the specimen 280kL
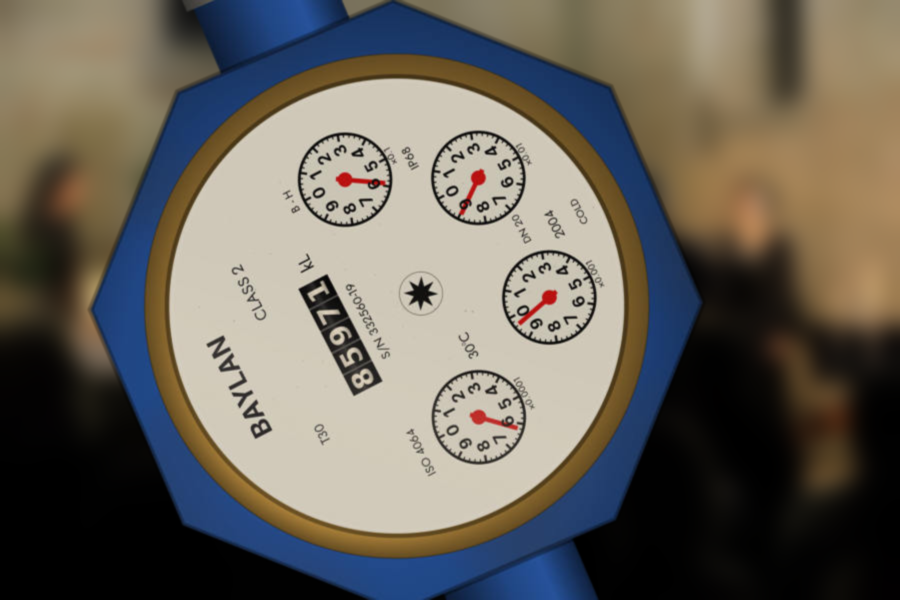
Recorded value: 85971.5896kL
